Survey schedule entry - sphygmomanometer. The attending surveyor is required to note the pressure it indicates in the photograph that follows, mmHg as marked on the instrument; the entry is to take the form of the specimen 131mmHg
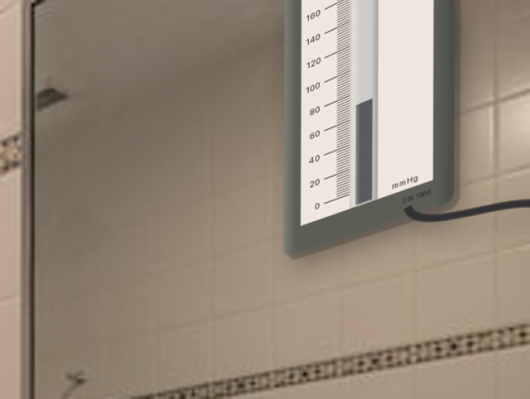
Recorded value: 70mmHg
